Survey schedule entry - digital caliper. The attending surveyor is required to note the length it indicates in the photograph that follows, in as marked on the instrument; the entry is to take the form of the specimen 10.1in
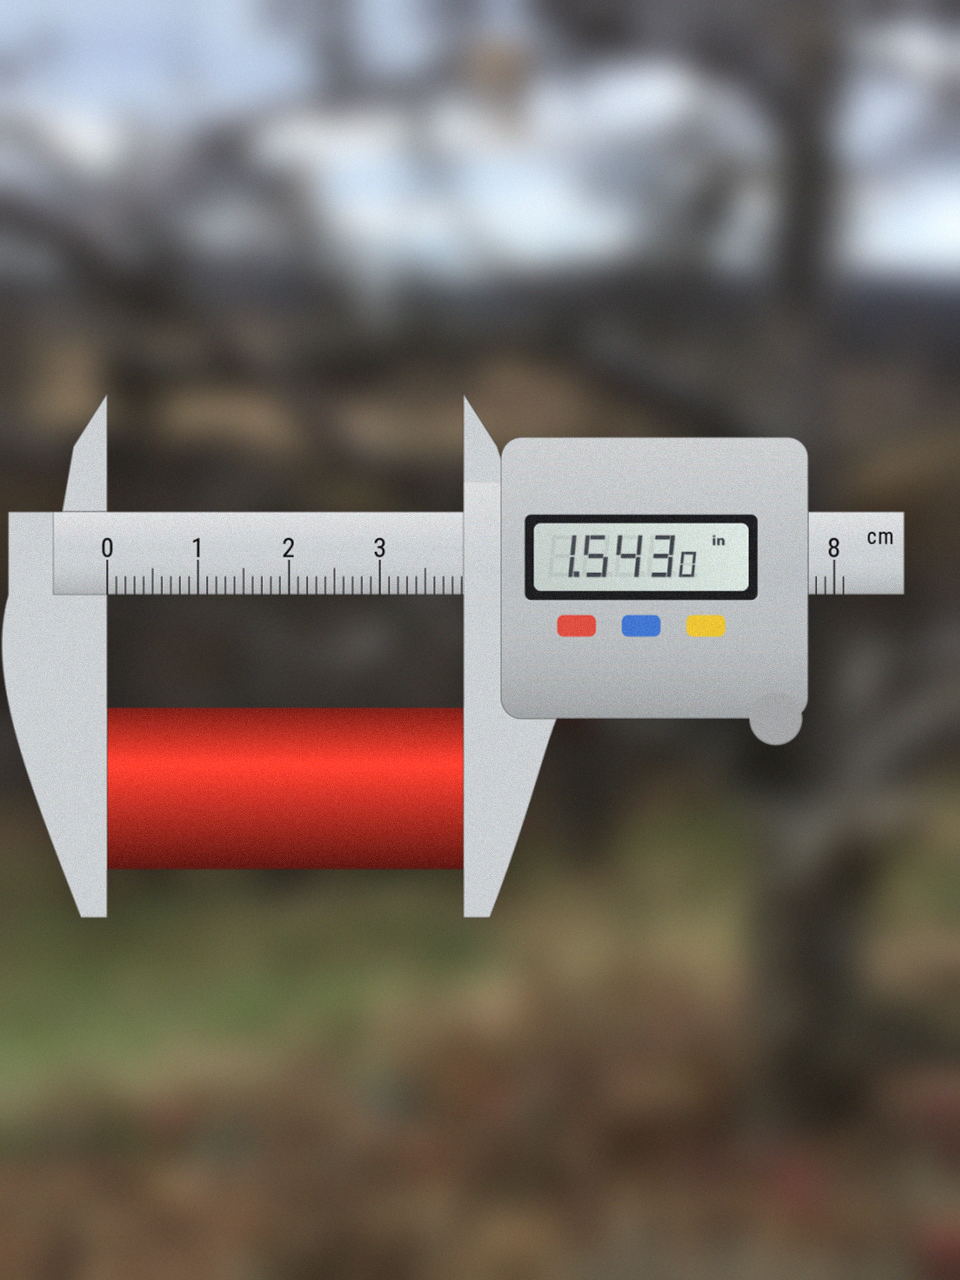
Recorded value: 1.5430in
